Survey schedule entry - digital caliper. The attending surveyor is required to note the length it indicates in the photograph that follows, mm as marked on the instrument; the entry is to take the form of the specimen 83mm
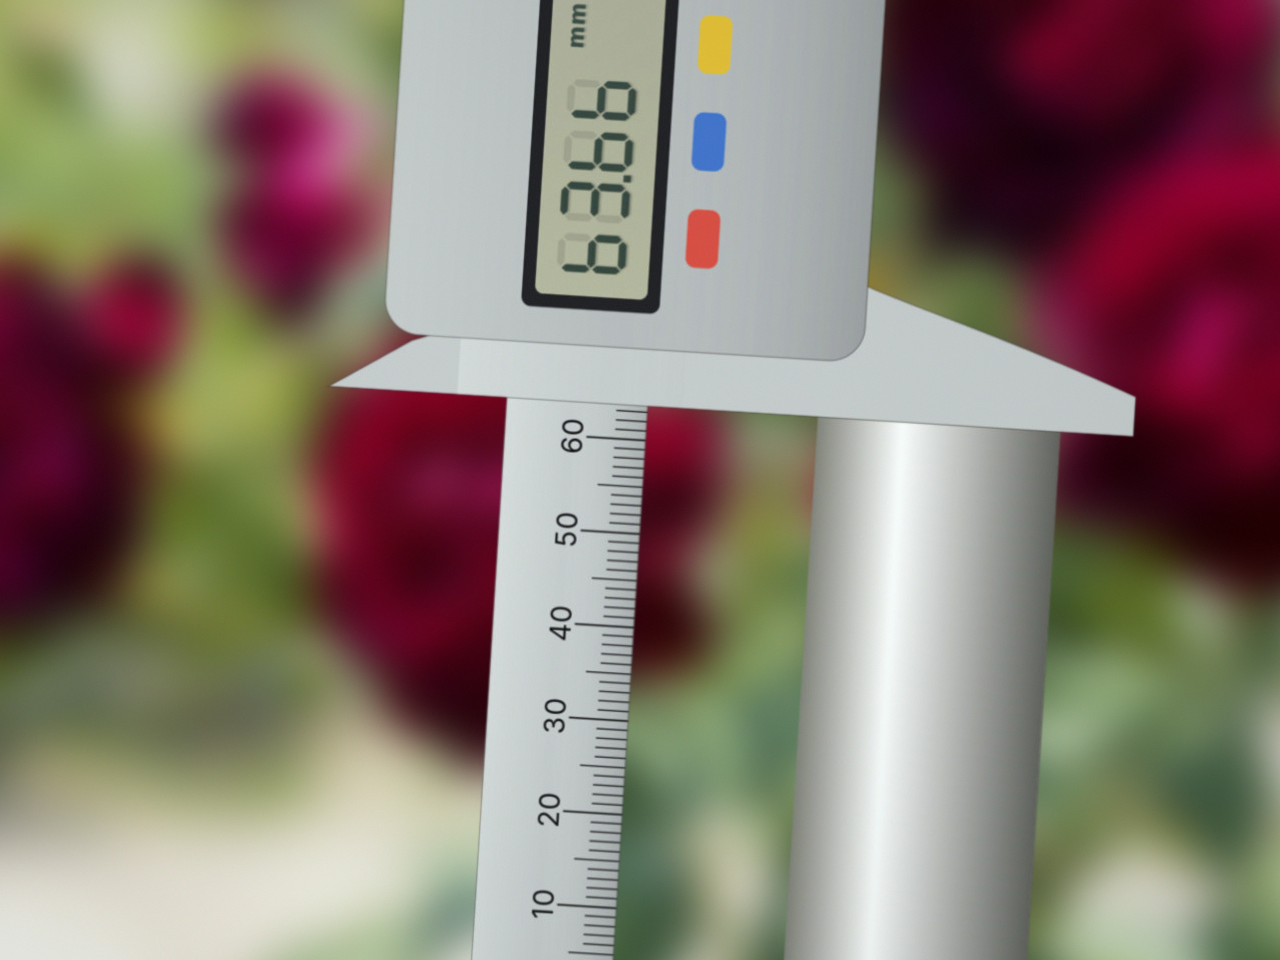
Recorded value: 63.66mm
